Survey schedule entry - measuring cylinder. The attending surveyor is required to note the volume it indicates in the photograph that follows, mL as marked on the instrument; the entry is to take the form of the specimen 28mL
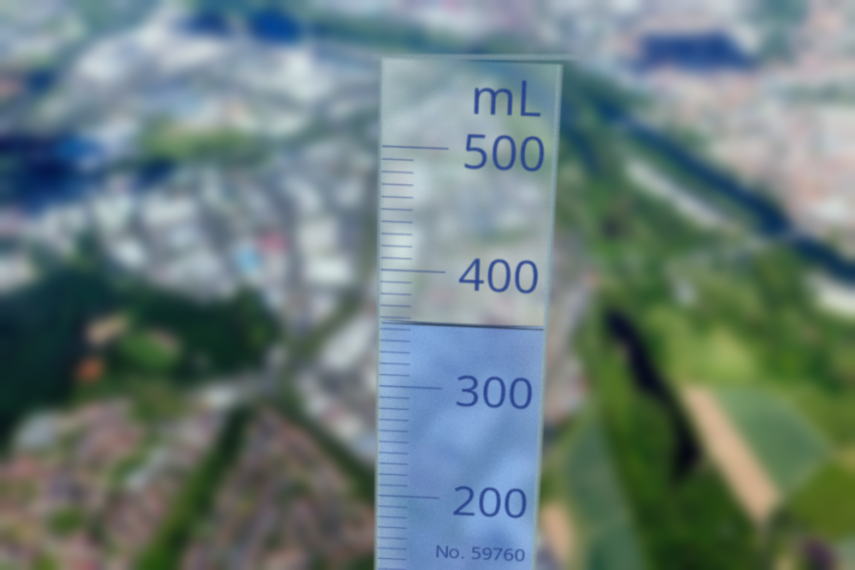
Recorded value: 355mL
